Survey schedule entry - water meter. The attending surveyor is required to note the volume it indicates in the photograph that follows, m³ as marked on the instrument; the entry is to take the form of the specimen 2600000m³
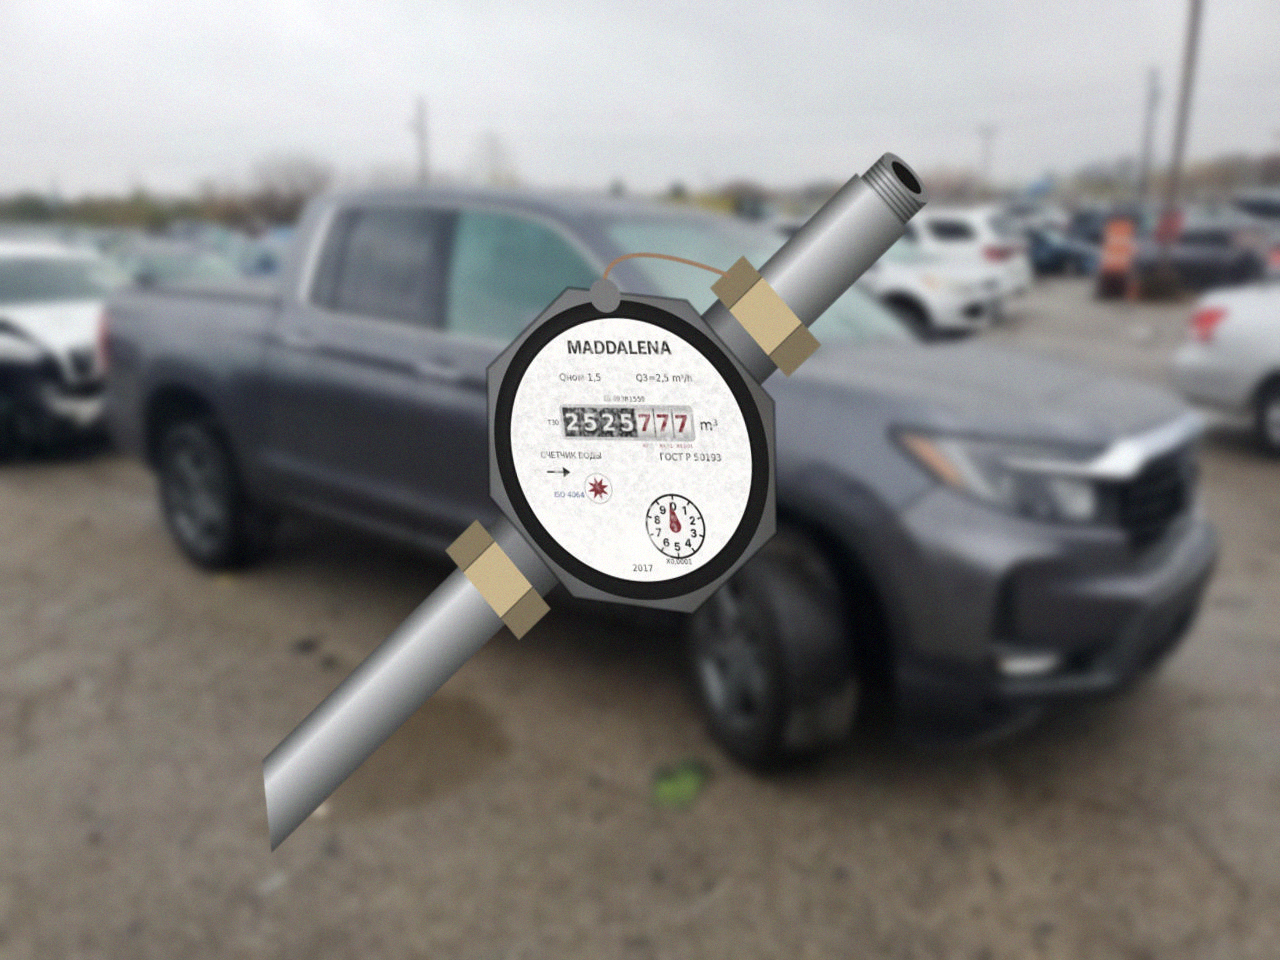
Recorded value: 2525.7769m³
